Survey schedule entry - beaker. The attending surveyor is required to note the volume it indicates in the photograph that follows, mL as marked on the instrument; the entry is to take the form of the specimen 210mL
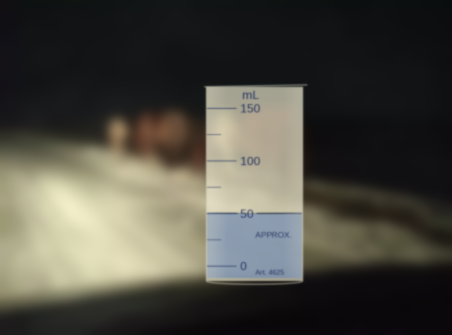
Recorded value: 50mL
